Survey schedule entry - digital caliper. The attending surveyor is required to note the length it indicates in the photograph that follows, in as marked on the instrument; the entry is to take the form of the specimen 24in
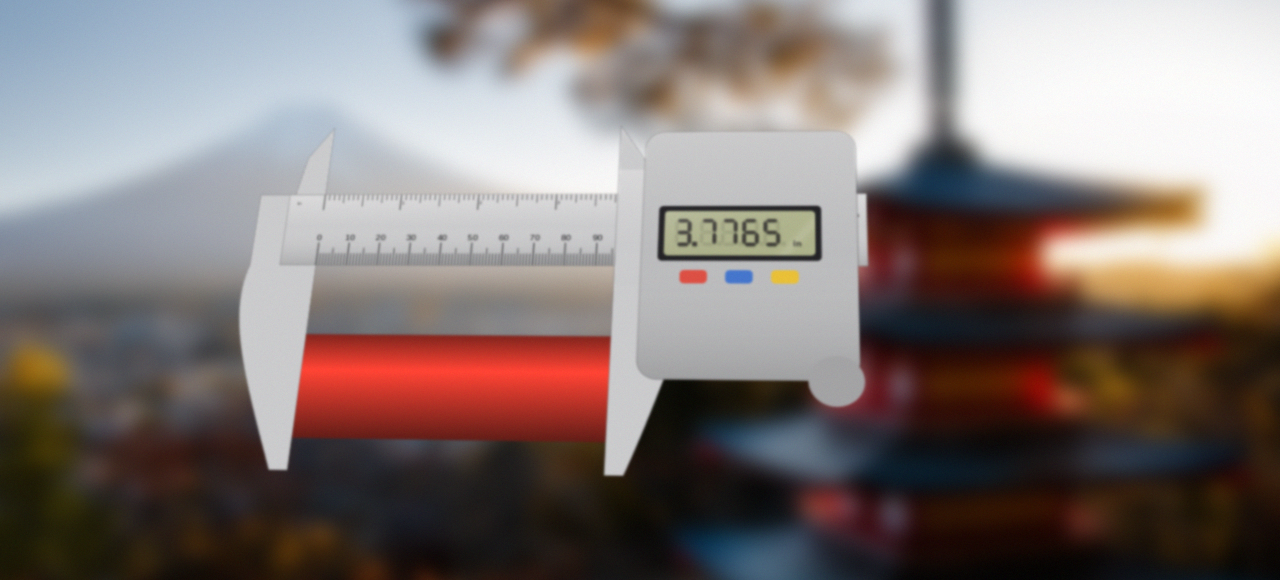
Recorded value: 3.7765in
